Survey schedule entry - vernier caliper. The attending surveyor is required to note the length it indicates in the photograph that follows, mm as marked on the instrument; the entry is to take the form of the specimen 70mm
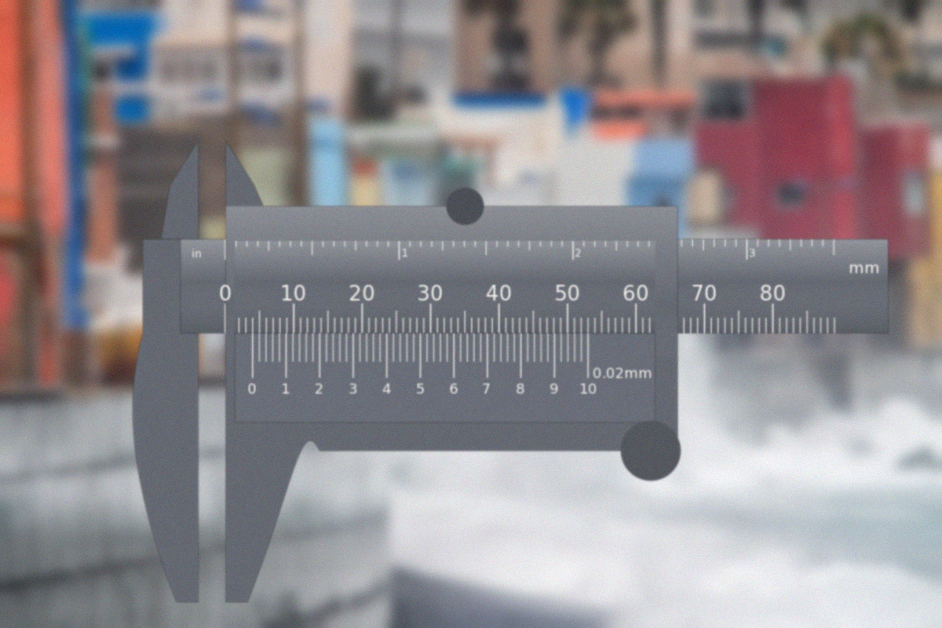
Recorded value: 4.0mm
